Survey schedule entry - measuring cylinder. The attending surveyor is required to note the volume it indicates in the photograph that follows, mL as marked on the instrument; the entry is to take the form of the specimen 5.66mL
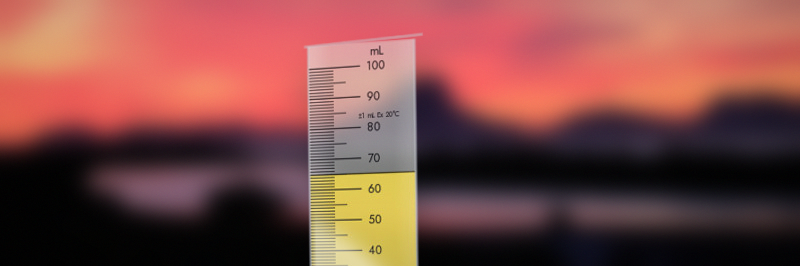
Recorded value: 65mL
